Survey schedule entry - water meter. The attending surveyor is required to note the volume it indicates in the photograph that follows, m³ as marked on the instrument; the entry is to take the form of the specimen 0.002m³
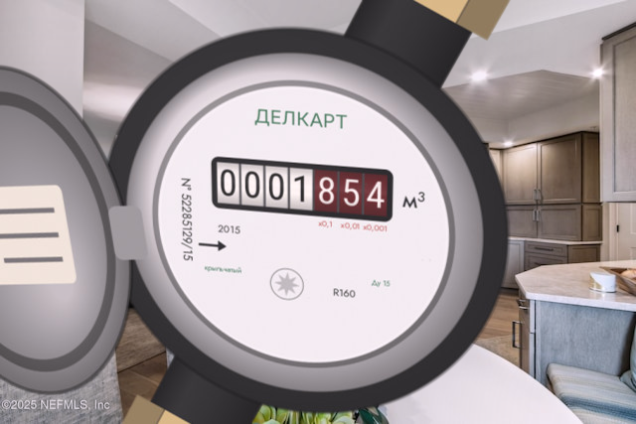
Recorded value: 1.854m³
